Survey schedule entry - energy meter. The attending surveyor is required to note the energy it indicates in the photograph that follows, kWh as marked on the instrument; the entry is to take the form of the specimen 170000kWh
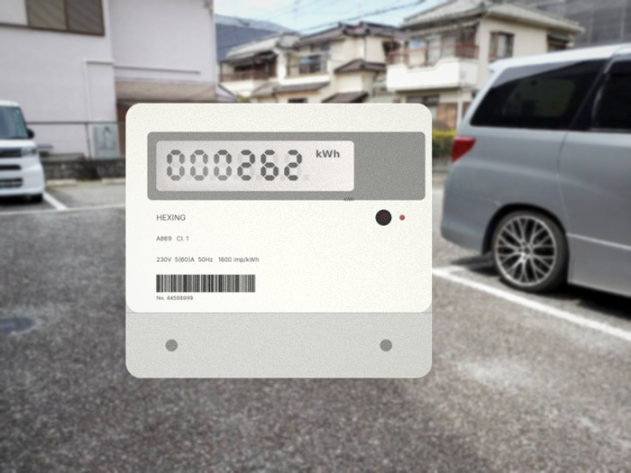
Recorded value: 262kWh
